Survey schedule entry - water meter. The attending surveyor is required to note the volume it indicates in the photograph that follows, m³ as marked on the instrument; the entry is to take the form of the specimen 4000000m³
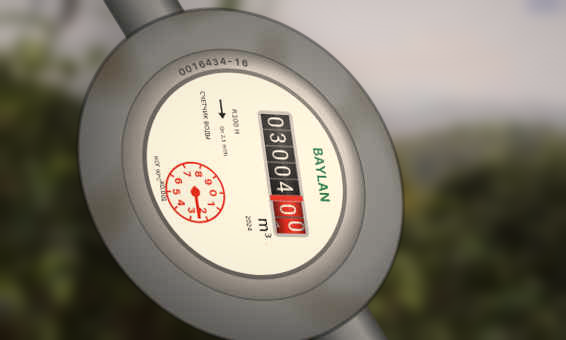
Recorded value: 3004.002m³
